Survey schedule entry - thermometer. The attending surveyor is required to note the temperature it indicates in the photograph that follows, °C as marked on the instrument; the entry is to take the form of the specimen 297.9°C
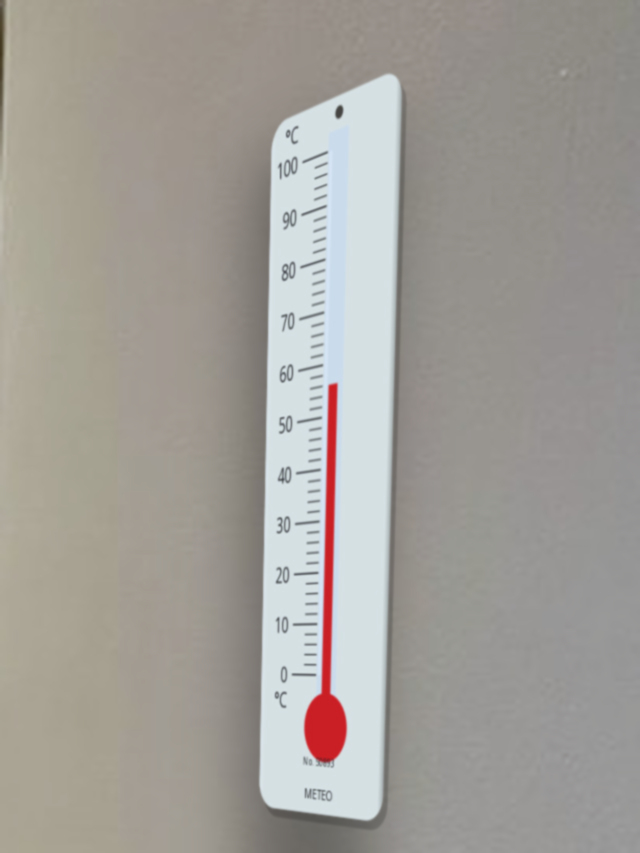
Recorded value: 56°C
